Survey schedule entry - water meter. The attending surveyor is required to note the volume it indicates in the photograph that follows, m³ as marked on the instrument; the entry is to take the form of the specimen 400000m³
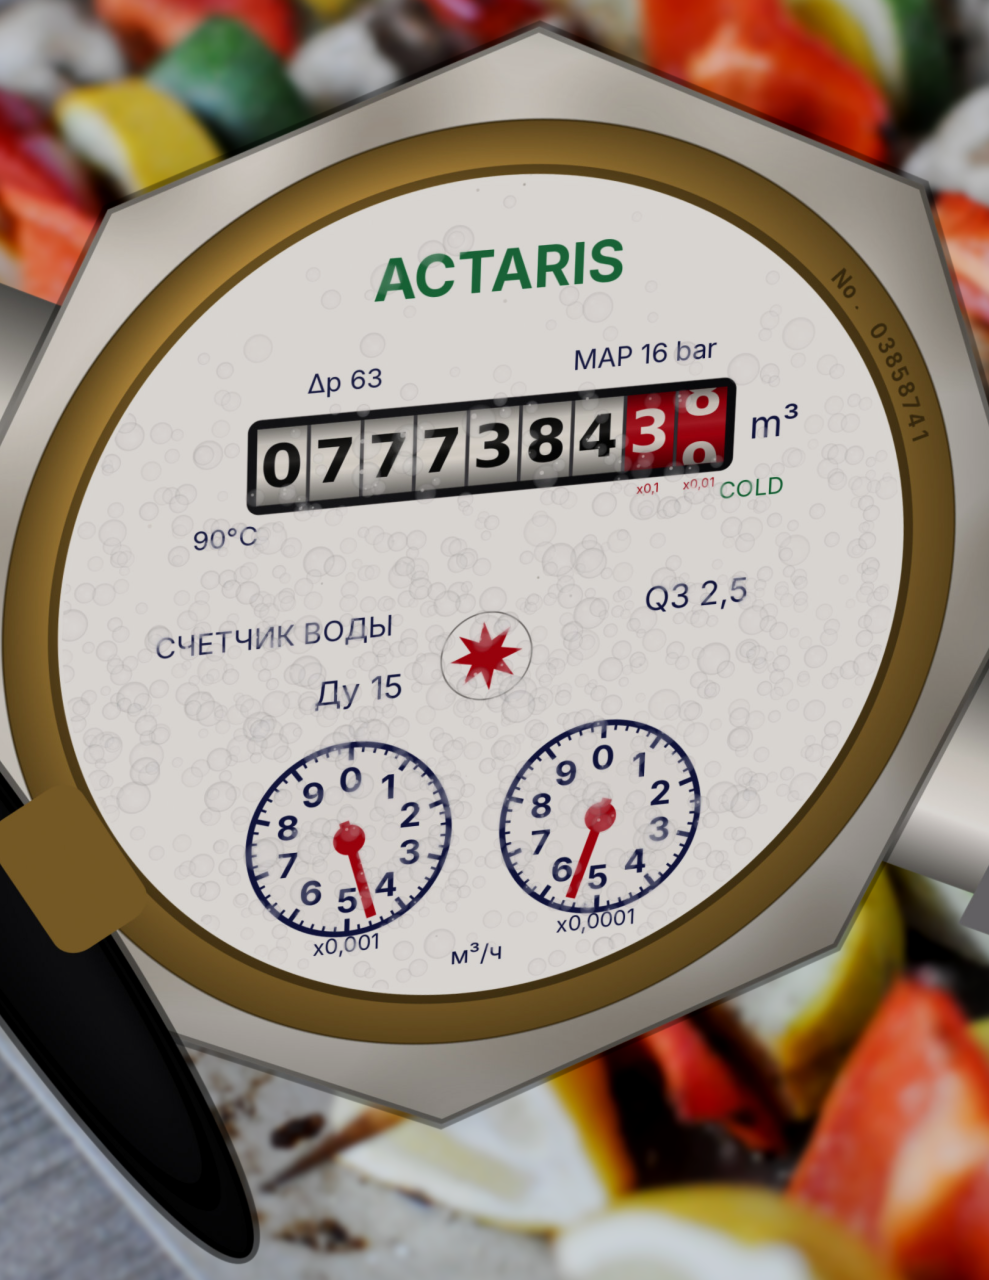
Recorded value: 777384.3845m³
